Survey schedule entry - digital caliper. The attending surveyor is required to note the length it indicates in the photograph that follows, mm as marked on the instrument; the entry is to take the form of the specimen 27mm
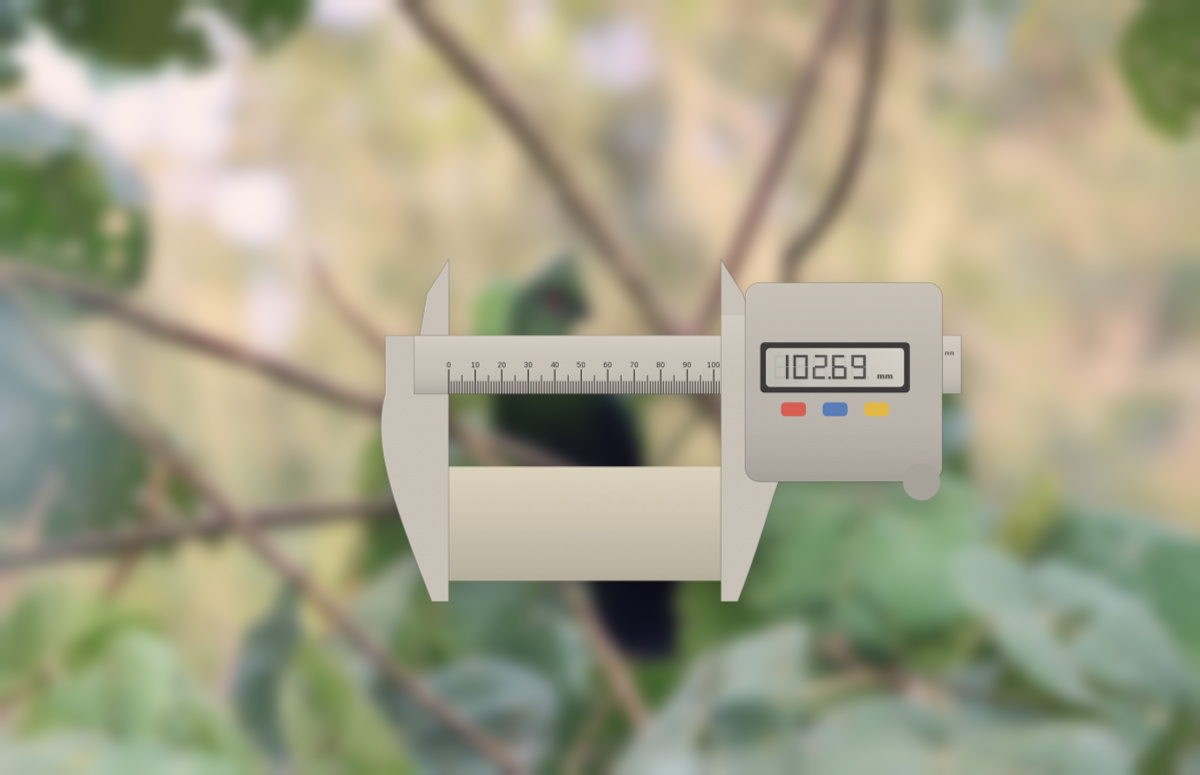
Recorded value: 102.69mm
